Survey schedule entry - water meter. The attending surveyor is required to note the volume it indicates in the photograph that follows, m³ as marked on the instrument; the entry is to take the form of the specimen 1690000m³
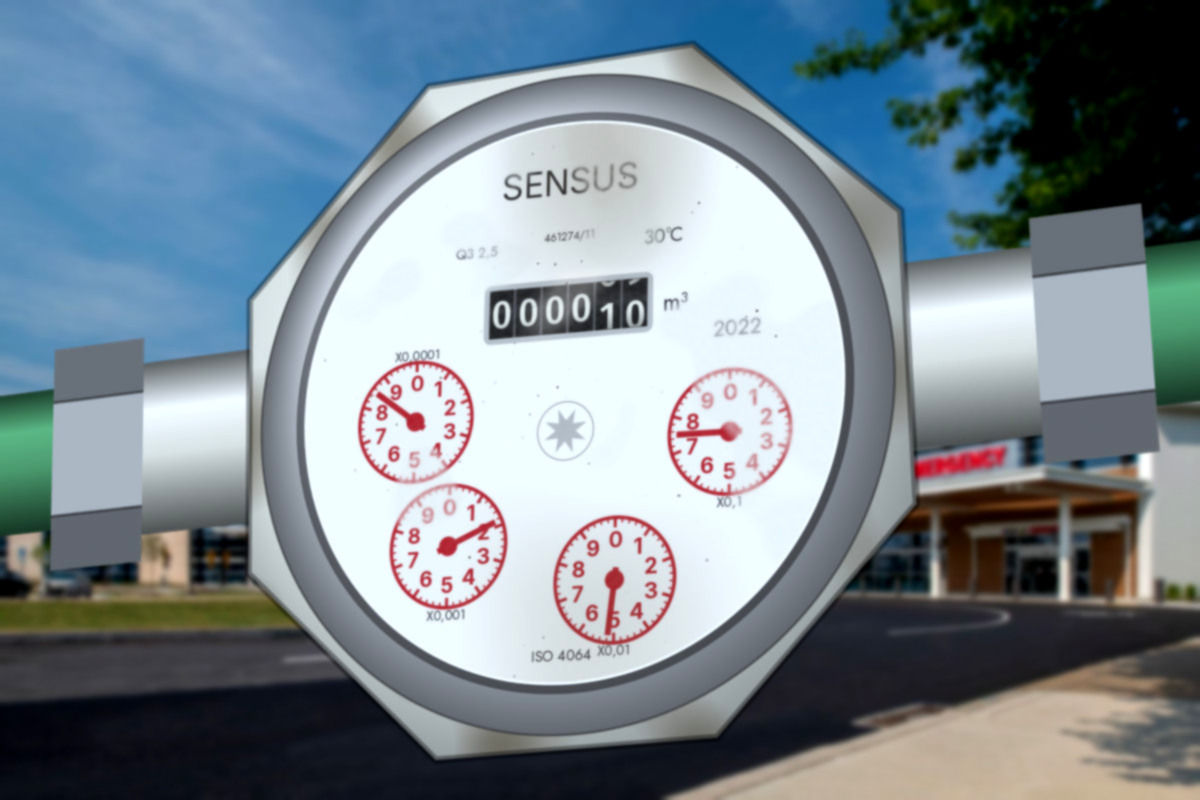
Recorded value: 9.7518m³
